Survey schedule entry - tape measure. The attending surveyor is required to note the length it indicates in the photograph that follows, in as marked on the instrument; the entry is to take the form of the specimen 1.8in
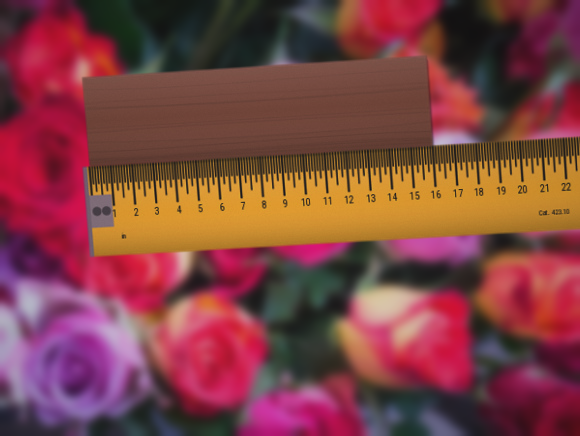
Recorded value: 16in
